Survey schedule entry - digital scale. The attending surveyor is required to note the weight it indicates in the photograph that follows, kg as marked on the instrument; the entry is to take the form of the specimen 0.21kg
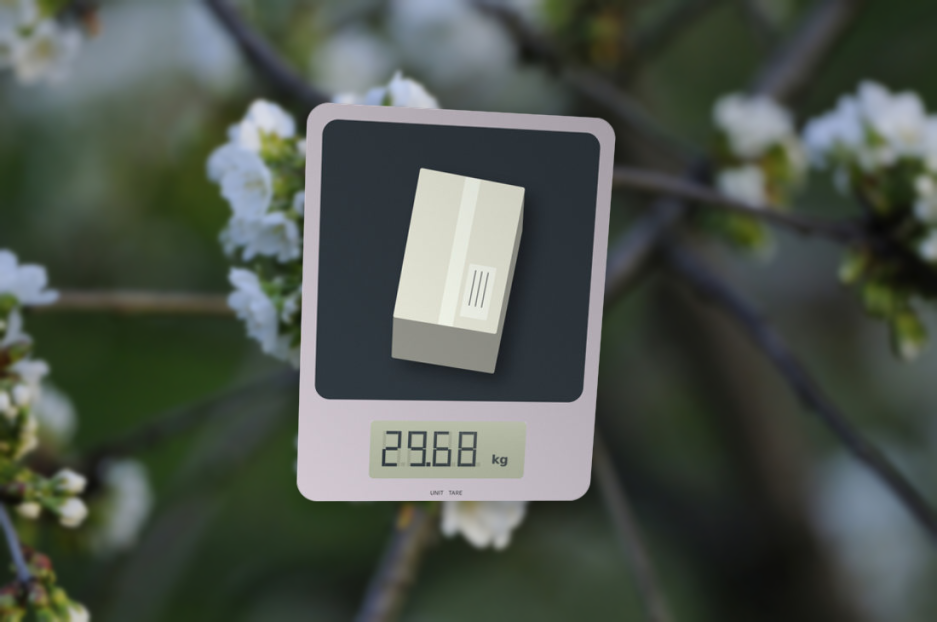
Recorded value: 29.68kg
